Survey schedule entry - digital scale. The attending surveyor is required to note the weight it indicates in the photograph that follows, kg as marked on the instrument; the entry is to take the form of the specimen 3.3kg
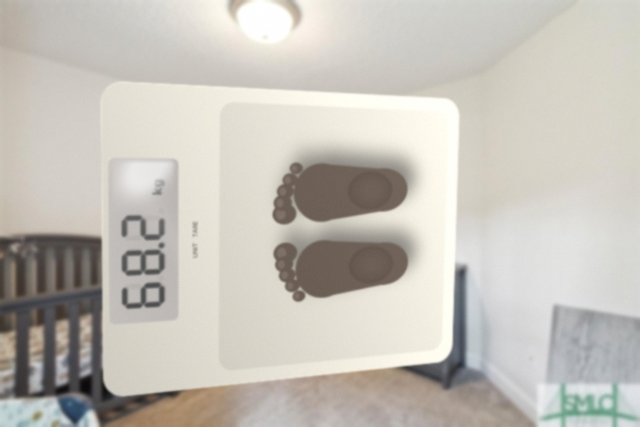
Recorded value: 68.2kg
